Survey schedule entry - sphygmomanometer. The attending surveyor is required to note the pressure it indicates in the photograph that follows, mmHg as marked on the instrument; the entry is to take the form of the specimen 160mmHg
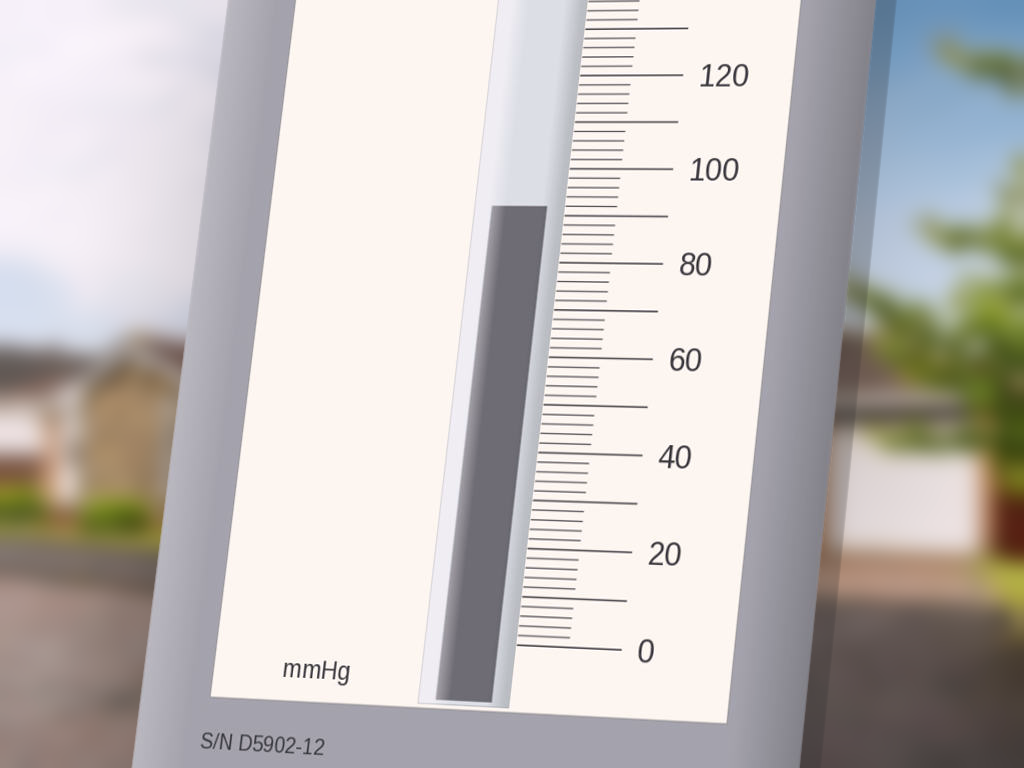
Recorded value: 92mmHg
